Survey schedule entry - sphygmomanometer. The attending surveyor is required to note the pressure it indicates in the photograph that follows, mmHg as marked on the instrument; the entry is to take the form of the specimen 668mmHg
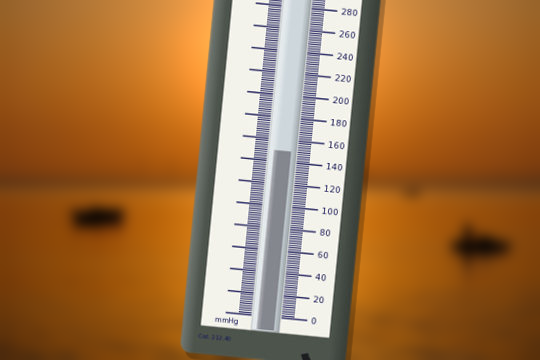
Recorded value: 150mmHg
